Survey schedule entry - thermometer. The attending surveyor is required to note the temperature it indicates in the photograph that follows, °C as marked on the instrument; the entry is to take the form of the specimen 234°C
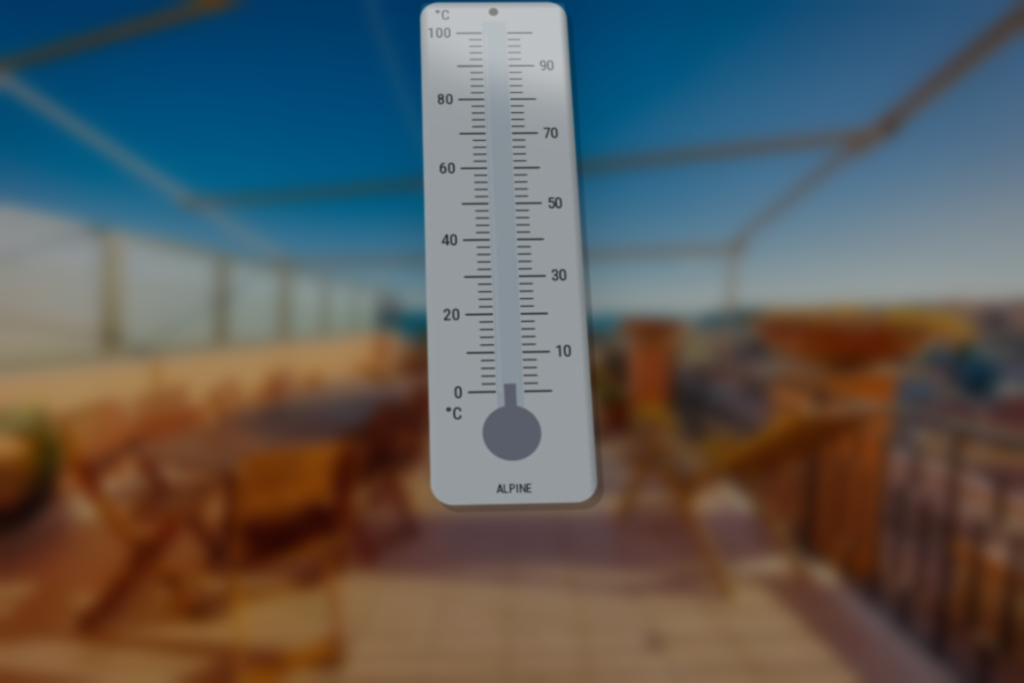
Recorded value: 2°C
